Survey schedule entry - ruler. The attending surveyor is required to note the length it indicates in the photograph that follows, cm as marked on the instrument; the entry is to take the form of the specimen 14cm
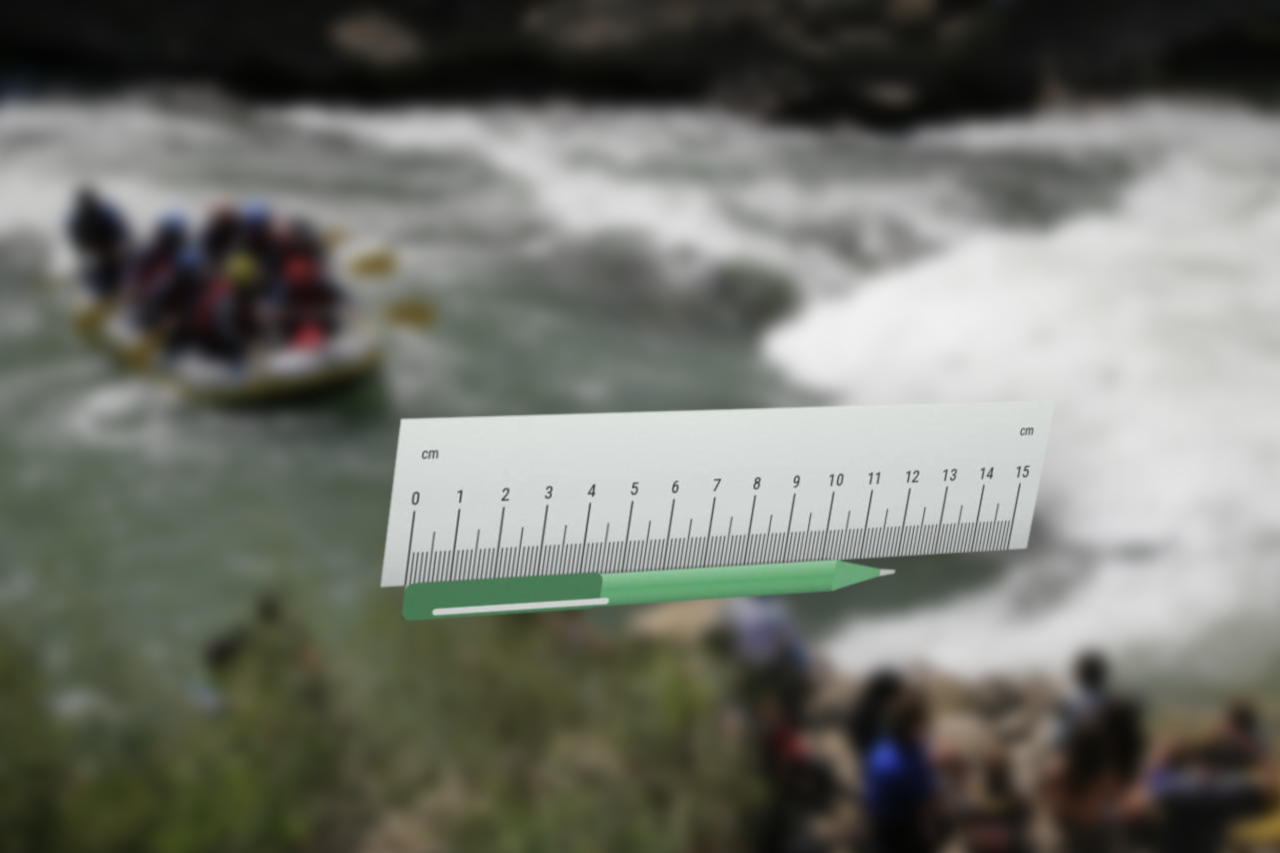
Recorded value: 12cm
